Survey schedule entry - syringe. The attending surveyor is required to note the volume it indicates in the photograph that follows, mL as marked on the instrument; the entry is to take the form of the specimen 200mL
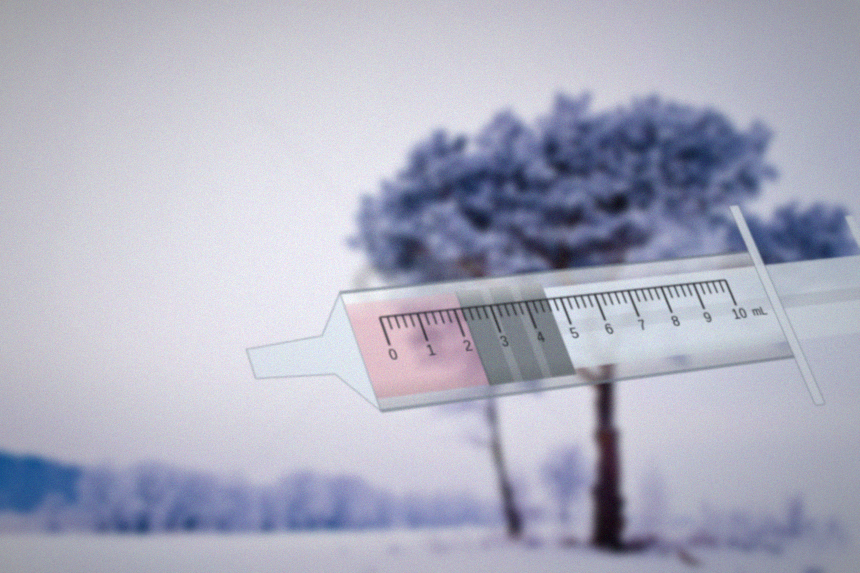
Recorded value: 2.2mL
